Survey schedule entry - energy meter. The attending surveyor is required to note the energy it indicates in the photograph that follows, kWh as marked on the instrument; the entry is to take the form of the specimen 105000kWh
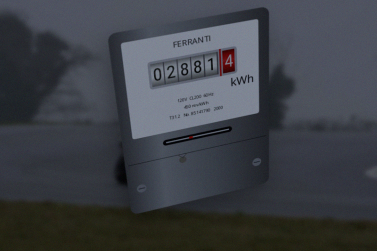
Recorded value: 2881.4kWh
